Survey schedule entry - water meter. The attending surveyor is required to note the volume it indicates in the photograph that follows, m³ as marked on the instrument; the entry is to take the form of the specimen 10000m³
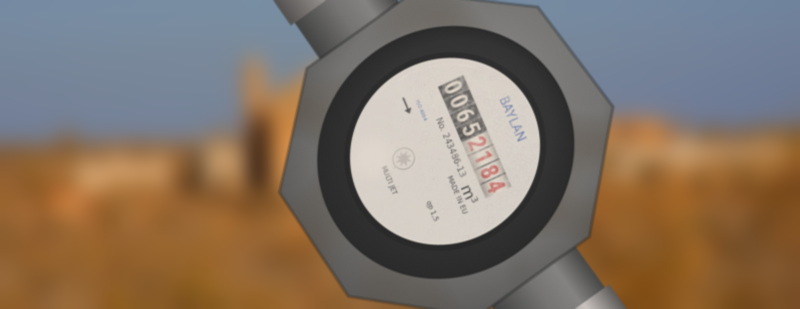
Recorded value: 65.2184m³
